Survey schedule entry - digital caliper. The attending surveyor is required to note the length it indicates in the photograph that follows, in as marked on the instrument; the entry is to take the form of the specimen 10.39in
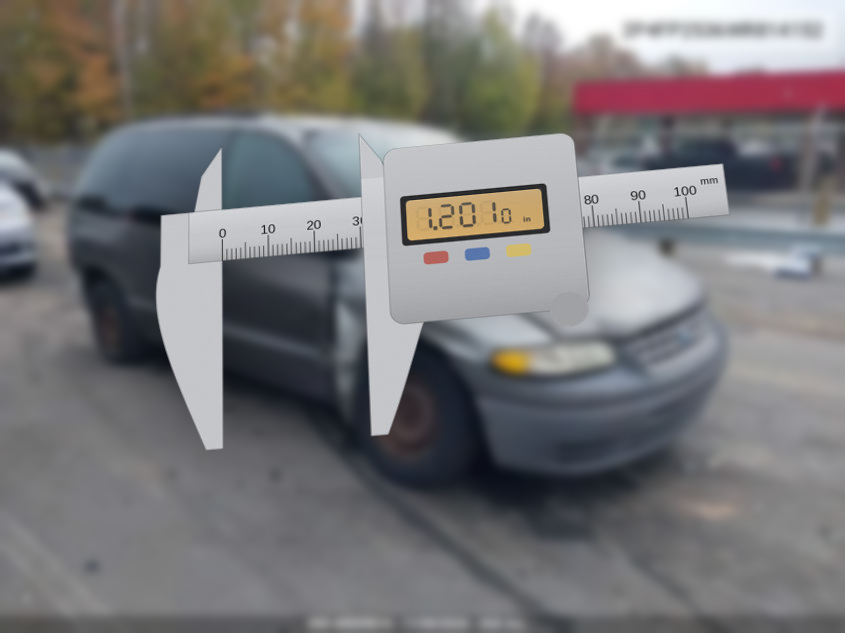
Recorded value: 1.2010in
